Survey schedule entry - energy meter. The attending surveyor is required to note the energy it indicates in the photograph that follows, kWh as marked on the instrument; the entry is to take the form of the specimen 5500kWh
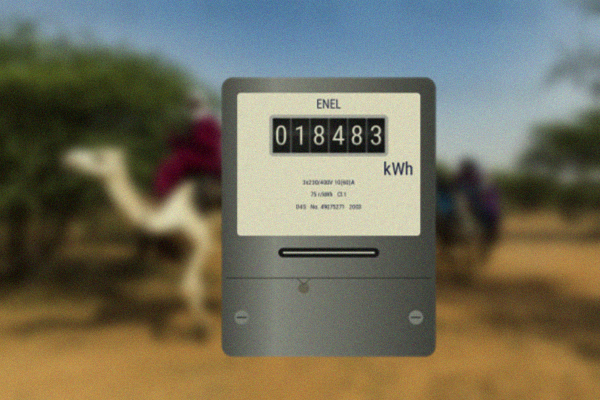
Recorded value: 18483kWh
